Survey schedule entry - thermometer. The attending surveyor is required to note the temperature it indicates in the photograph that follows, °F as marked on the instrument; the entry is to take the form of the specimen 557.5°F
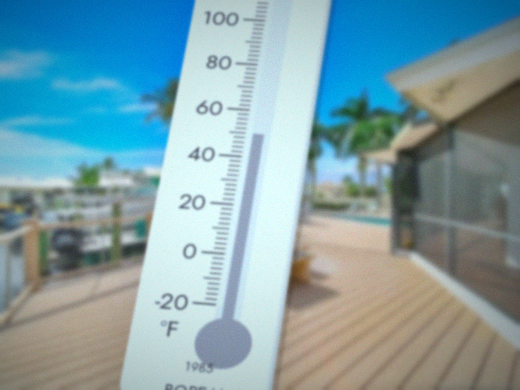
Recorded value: 50°F
